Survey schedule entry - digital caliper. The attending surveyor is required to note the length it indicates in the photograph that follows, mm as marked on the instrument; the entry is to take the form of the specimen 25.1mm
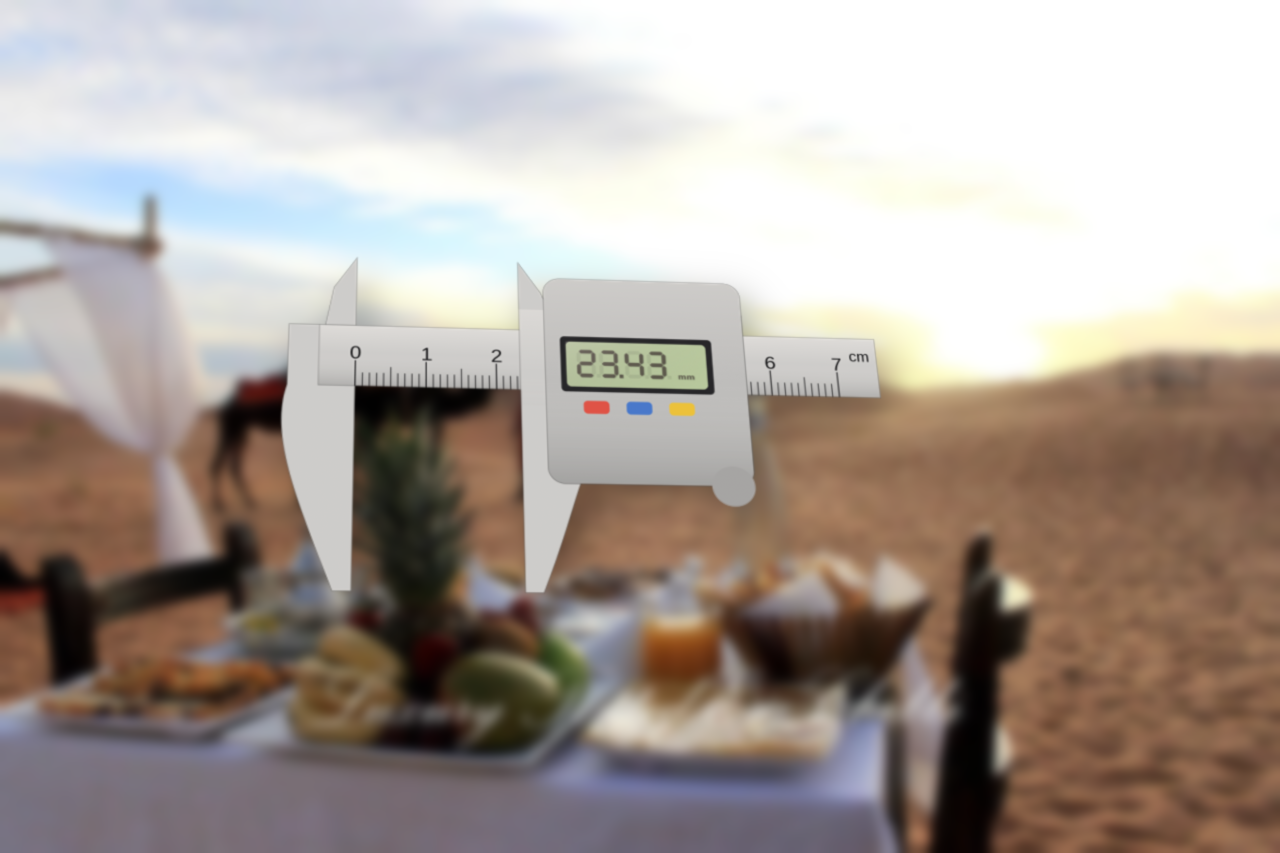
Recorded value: 23.43mm
